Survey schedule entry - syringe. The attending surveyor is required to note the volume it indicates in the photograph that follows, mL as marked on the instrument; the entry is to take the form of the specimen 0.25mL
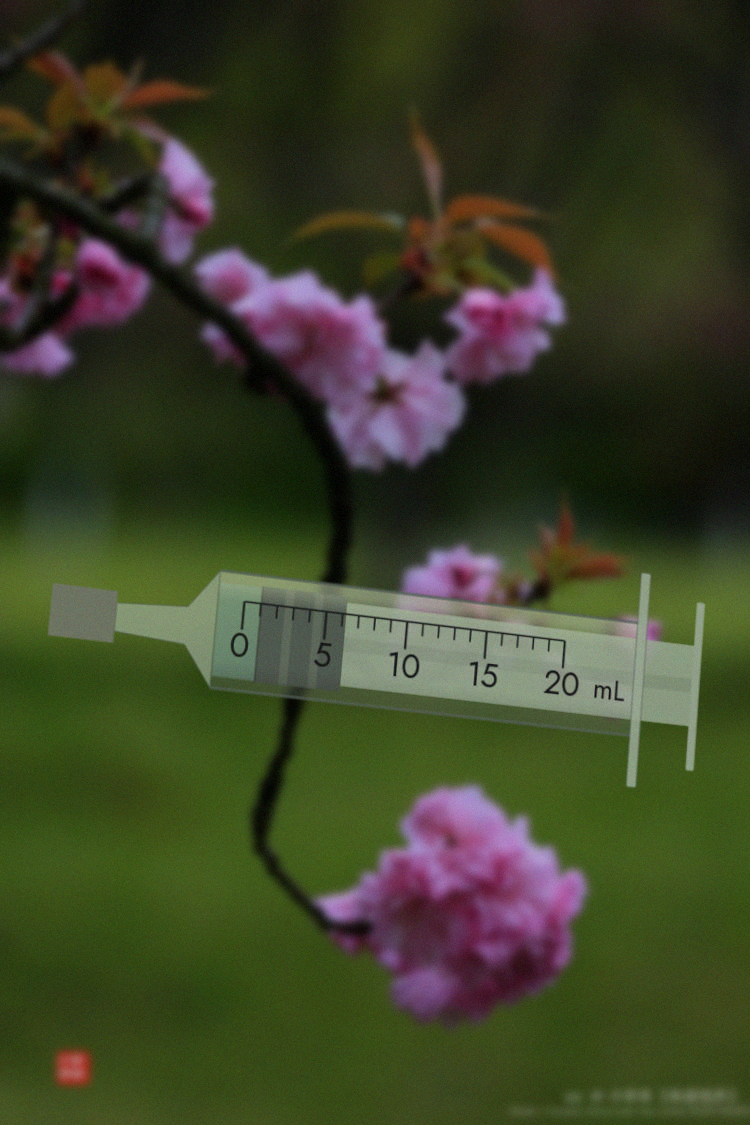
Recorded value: 1mL
